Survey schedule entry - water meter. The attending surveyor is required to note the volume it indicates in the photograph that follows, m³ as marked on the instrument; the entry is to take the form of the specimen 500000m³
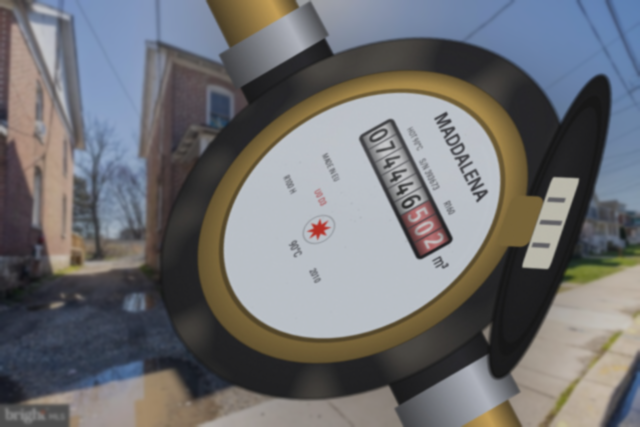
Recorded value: 74446.502m³
